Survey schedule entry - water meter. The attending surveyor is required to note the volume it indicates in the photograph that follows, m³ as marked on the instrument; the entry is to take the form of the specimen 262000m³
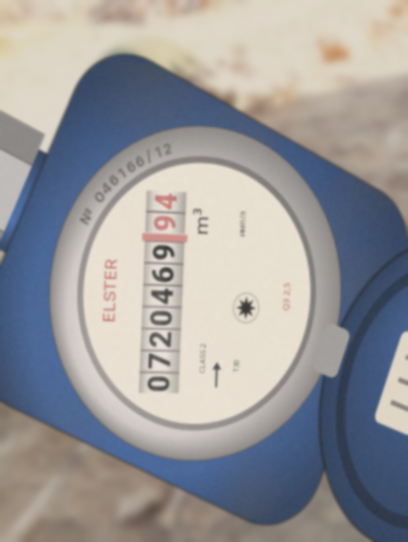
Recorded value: 720469.94m³
